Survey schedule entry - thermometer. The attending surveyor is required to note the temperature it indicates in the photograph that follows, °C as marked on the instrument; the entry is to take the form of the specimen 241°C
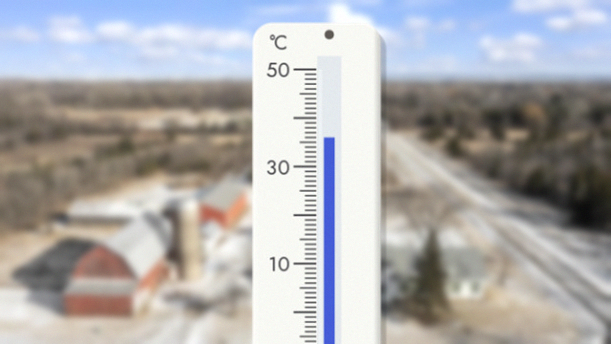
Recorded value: 36°C
